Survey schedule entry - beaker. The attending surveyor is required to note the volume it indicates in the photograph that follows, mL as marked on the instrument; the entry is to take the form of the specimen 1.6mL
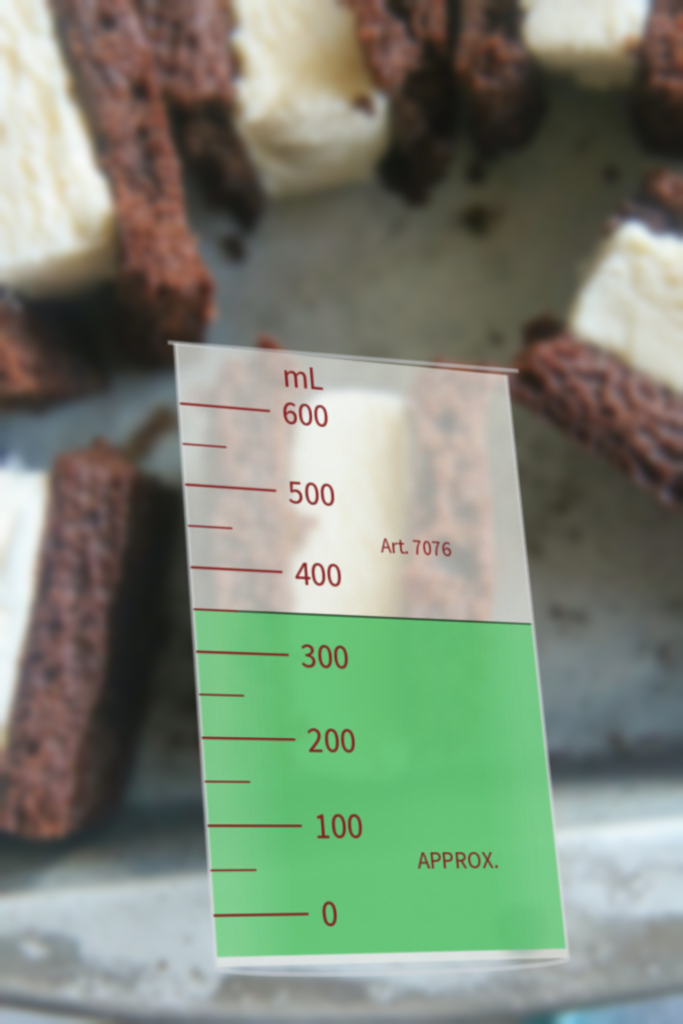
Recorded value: 350mL
